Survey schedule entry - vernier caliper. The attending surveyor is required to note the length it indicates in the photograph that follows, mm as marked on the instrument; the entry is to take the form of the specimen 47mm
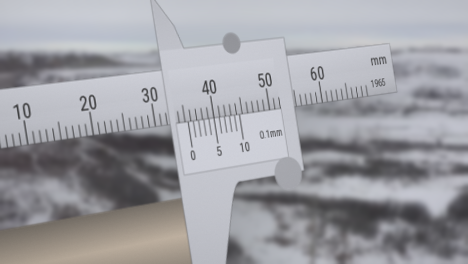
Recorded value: 35.5mm
